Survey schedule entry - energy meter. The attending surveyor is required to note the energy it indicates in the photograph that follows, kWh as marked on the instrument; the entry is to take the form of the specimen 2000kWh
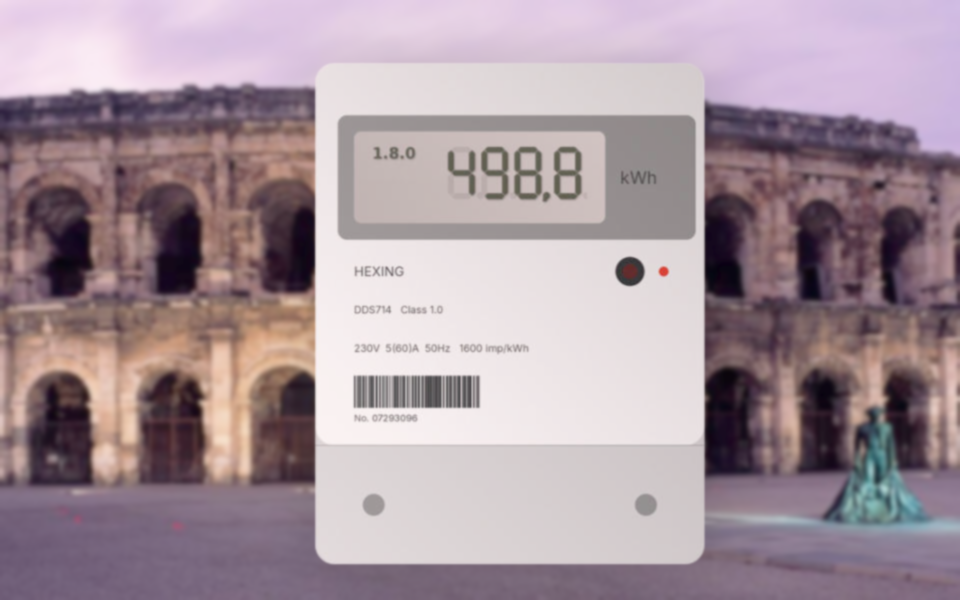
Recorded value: 498.8kWh
